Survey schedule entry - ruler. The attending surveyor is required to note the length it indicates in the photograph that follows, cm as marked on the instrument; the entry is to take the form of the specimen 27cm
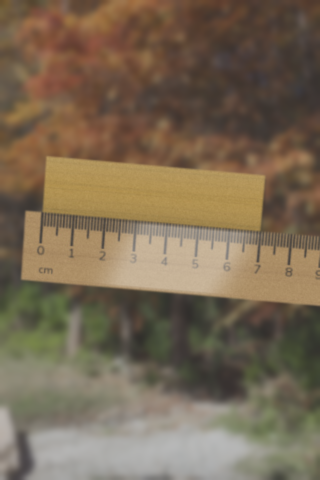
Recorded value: 7cm
